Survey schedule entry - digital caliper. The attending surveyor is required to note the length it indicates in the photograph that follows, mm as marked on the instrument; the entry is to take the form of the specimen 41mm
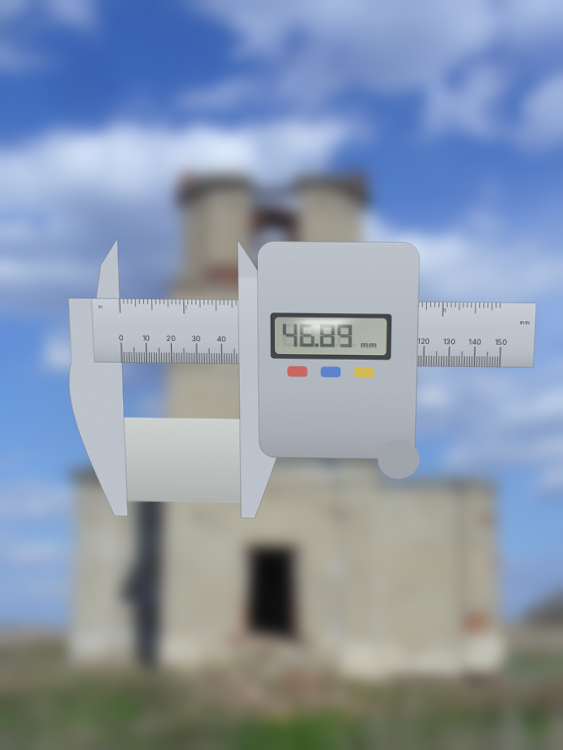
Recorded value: 46.89mm
